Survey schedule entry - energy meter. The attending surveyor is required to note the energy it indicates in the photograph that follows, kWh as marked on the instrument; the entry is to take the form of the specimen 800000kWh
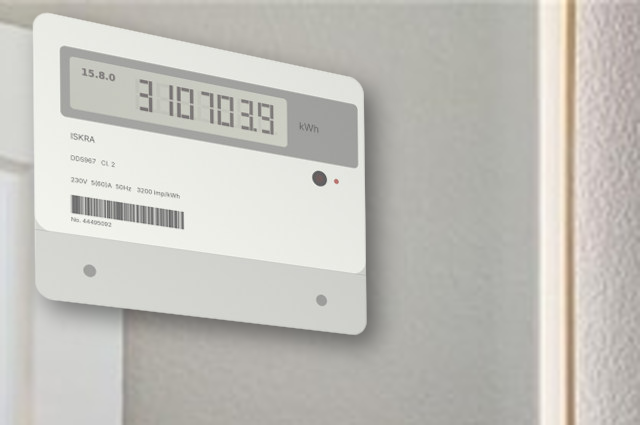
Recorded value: 310703.9kWh
